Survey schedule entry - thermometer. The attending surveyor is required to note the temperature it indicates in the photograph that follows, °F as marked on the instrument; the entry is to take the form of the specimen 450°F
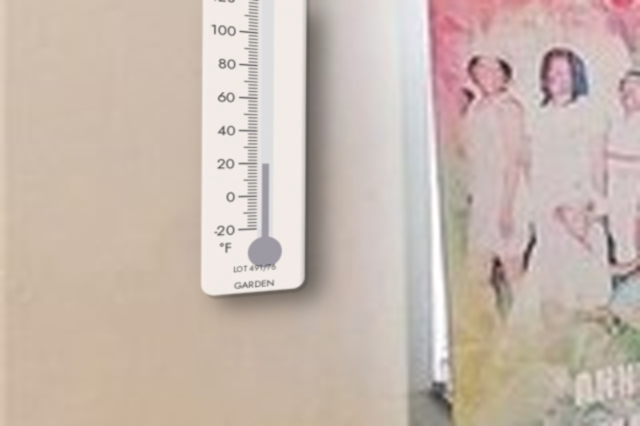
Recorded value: 20°F
